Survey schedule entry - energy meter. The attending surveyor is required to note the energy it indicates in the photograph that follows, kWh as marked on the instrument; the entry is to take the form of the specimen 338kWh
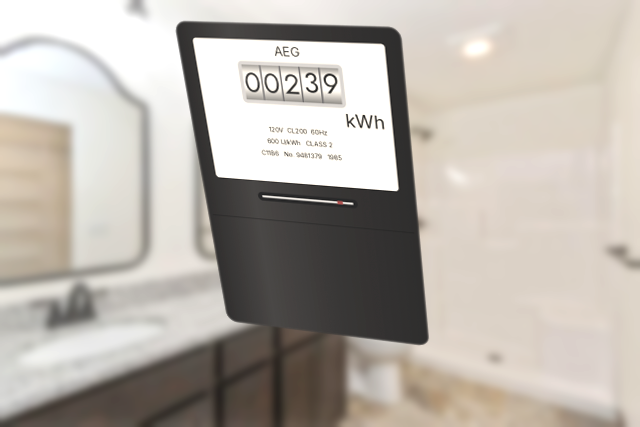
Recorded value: 239kWh
